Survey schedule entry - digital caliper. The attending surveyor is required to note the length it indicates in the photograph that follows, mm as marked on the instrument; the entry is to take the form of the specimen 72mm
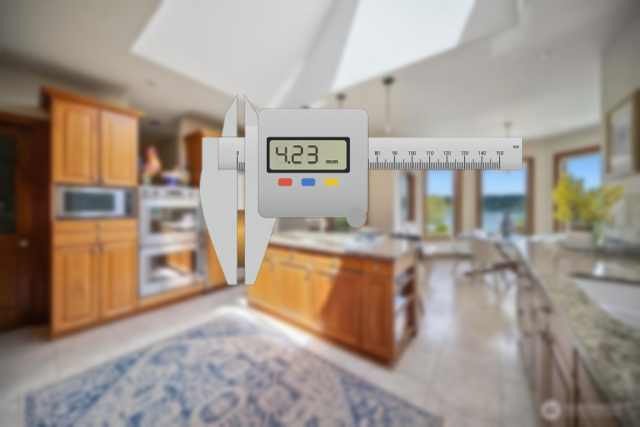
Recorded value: 4.23mm
